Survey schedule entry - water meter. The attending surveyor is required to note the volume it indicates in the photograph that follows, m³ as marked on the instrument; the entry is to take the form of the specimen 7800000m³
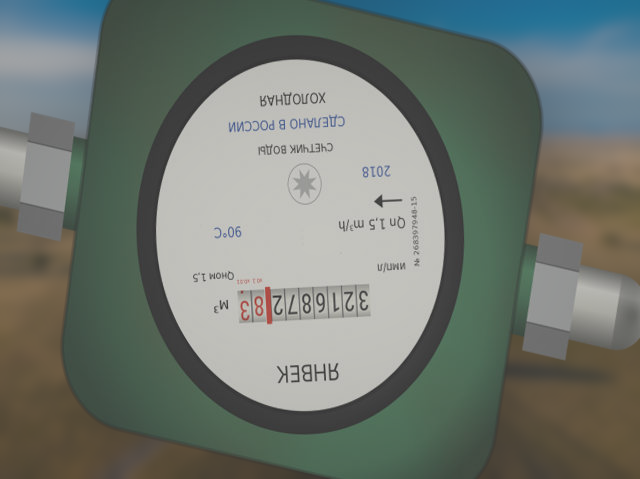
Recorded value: 3216872.83m³
